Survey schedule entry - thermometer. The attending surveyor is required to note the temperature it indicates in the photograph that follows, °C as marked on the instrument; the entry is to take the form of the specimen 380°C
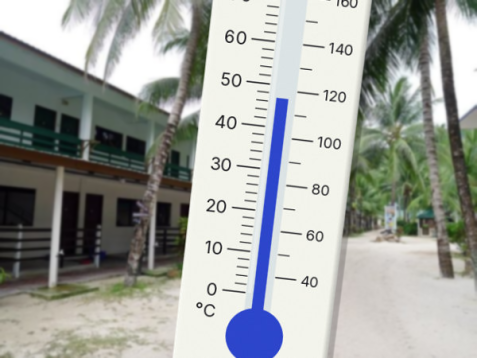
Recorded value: 47°C
